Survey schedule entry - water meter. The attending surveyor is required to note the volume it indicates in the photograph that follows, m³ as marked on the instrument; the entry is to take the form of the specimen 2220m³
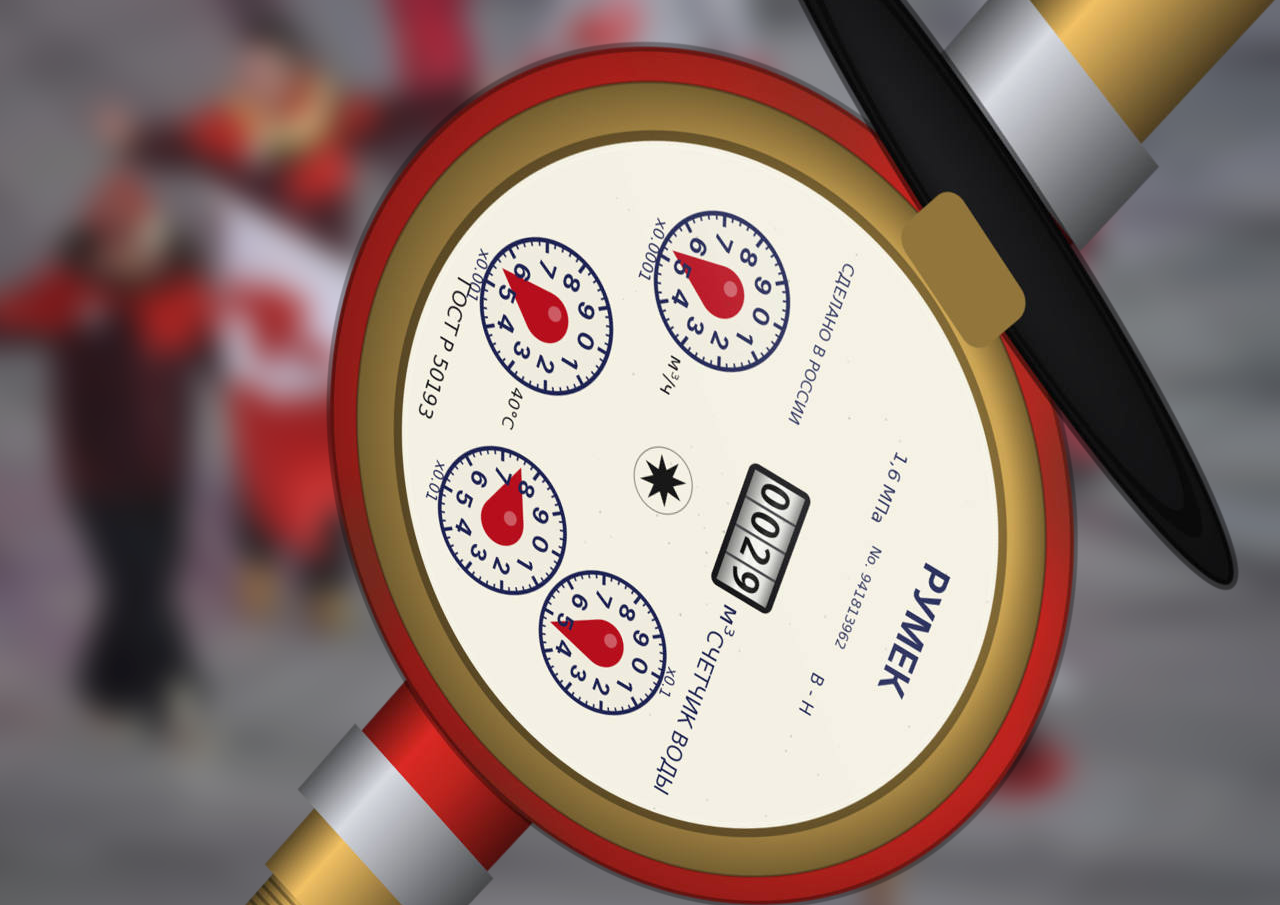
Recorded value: 29.4755m³
